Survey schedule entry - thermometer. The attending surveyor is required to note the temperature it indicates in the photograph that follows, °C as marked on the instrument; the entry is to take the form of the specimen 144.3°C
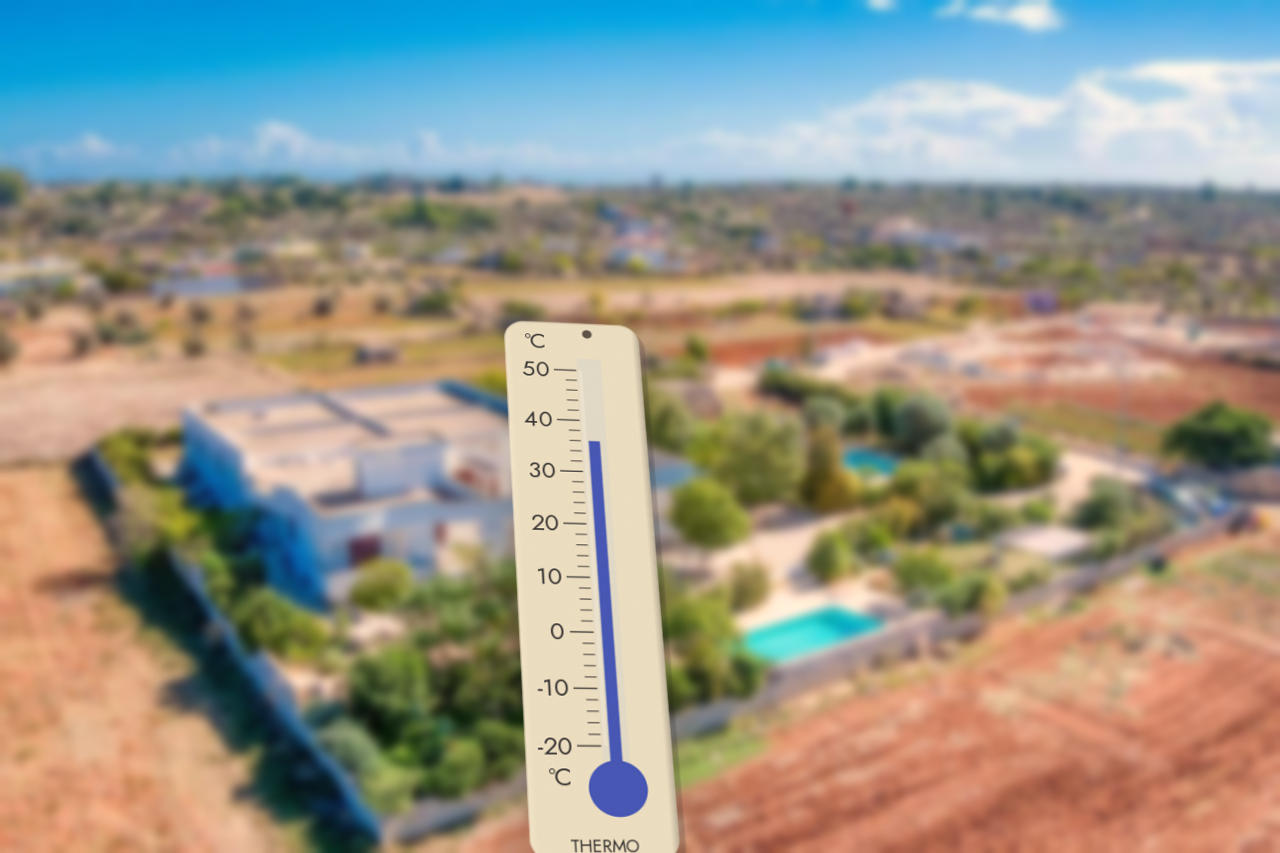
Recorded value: 36°C
